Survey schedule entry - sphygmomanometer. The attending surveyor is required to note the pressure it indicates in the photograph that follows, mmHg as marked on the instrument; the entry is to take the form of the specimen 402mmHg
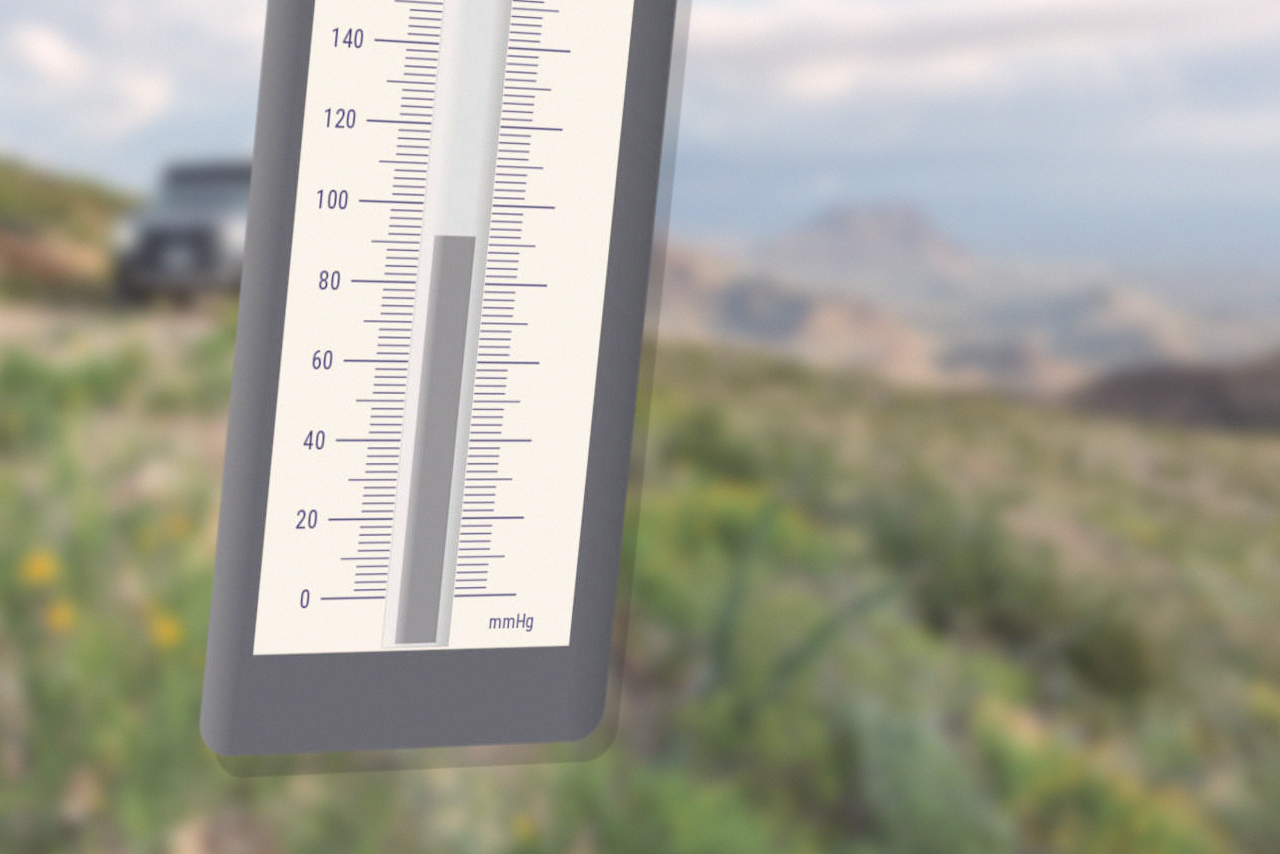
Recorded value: 92mmHg
